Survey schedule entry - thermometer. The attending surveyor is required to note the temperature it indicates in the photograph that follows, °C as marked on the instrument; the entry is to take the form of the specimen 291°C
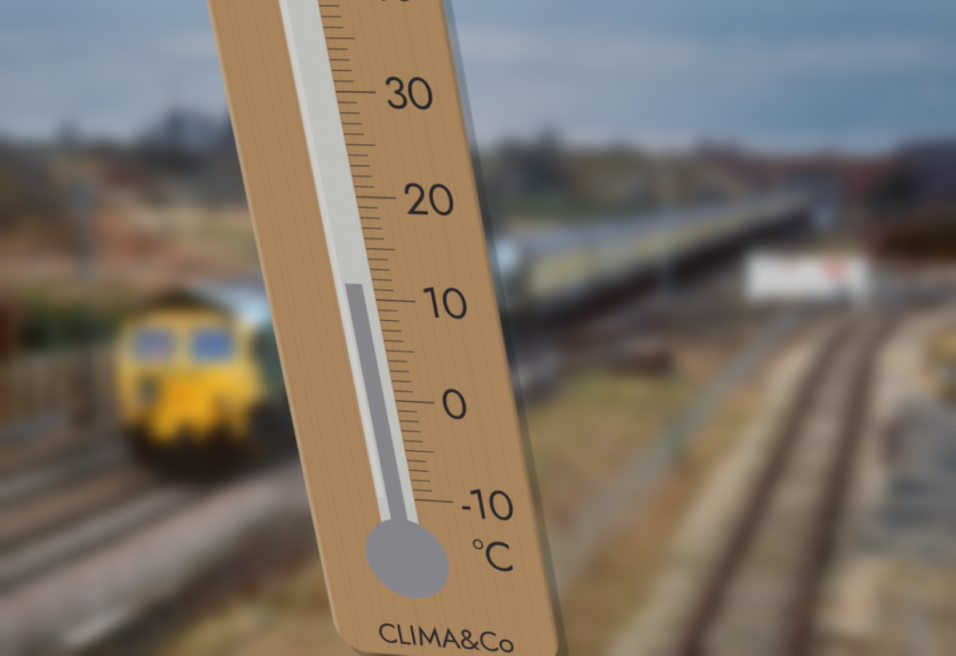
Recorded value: 11.5°C
